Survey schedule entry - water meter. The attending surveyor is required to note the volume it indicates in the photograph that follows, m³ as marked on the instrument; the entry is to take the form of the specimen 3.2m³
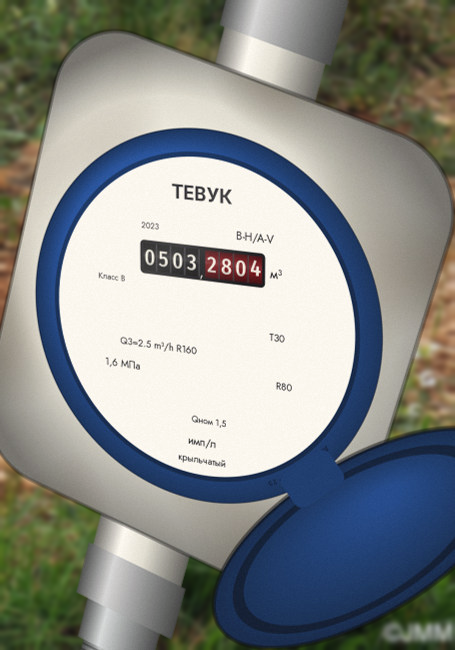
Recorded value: 503.2804m³
